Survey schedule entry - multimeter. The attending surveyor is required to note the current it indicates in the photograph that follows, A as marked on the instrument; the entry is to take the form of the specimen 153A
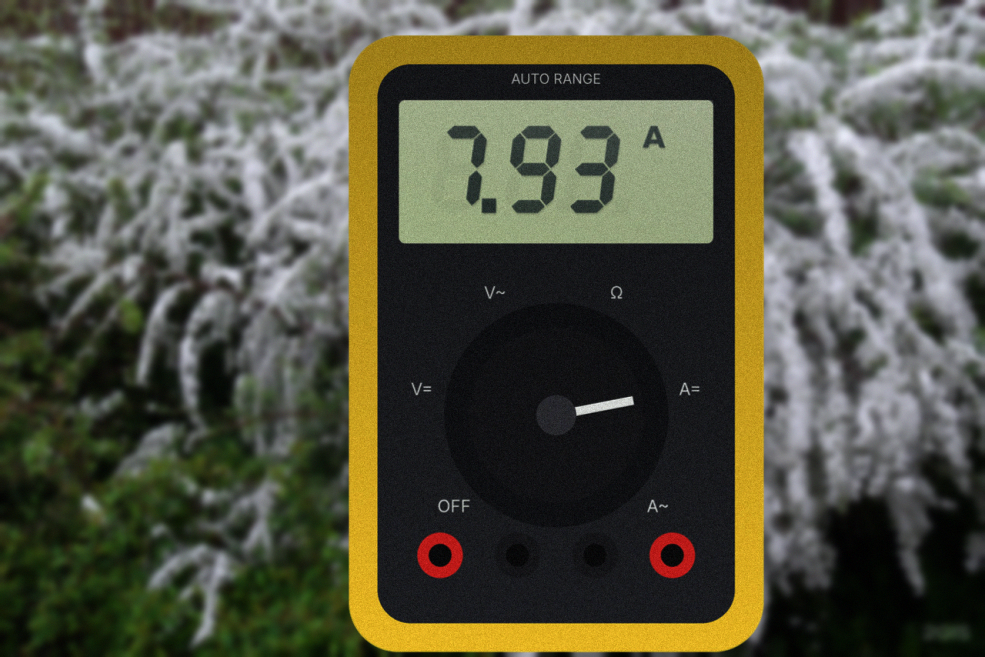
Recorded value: 7.93A
